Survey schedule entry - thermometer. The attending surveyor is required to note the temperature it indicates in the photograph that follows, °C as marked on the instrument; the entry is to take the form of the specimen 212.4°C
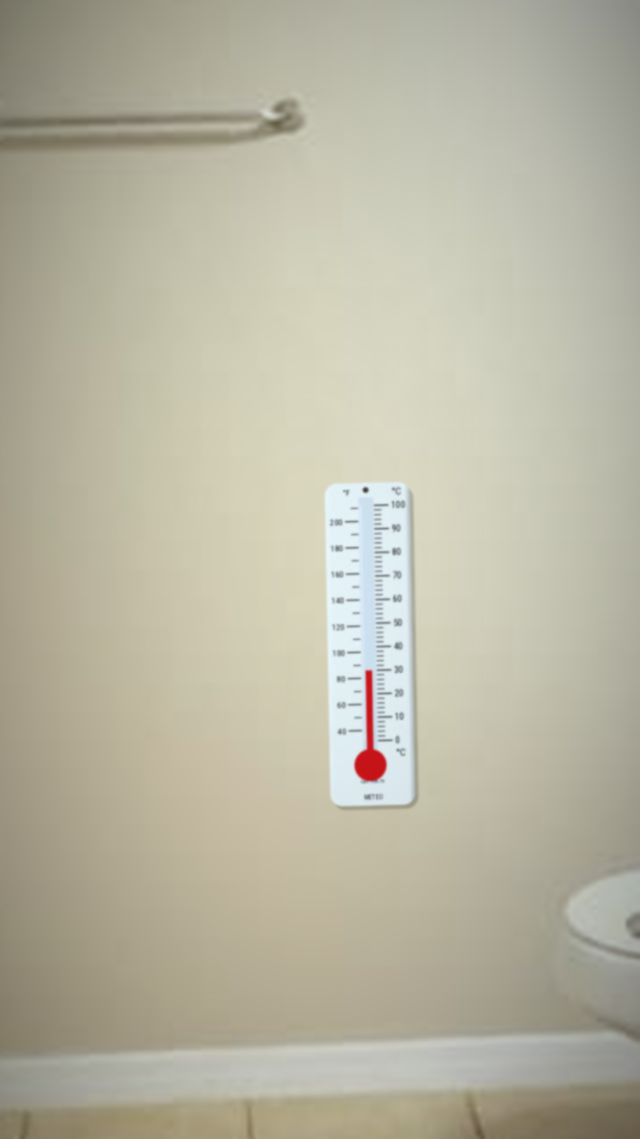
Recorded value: 30°C
